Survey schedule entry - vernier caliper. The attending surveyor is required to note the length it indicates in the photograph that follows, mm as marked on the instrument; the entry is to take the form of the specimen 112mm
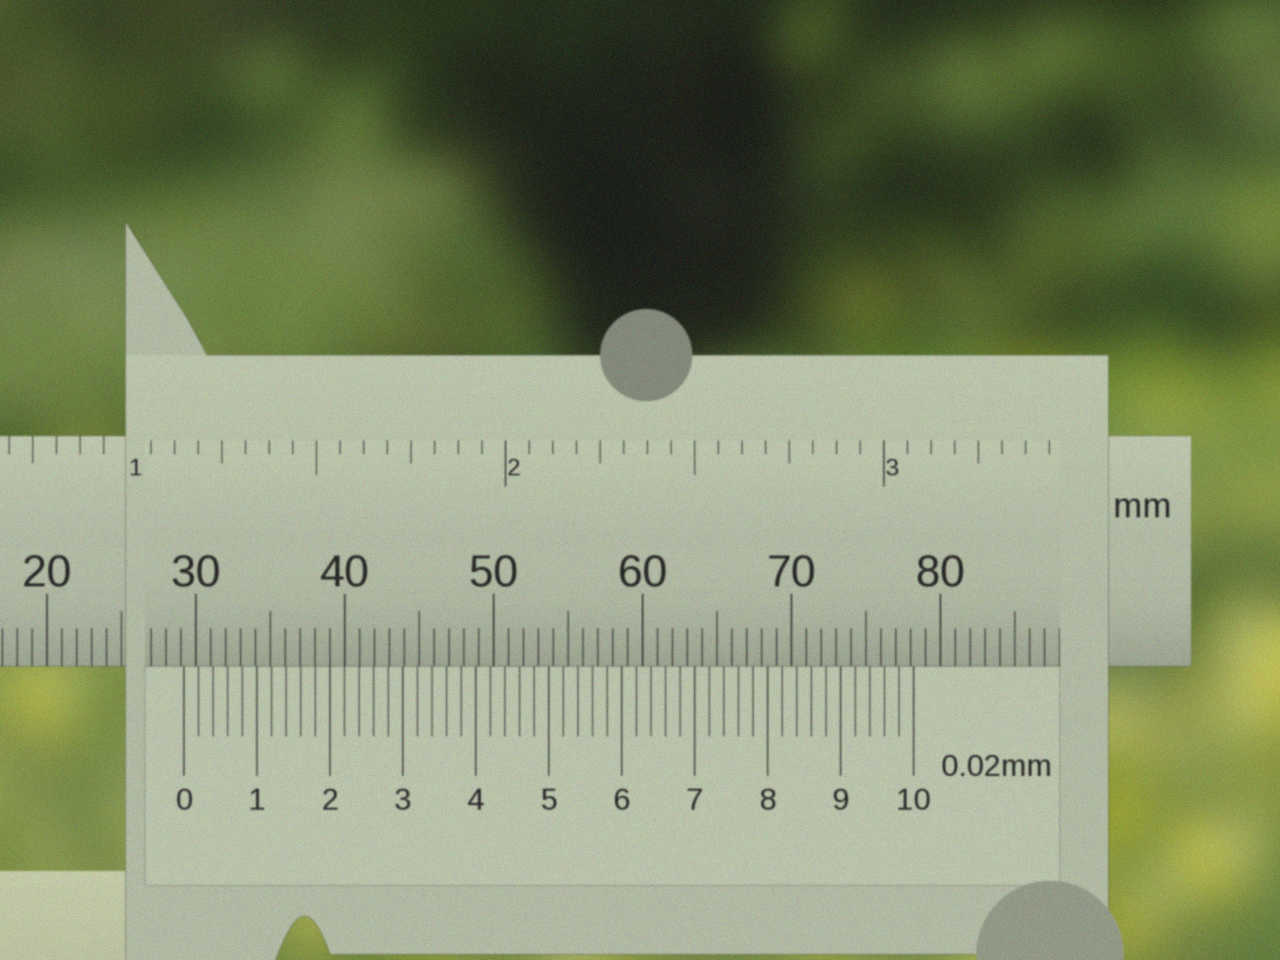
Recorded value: 29.2mm
